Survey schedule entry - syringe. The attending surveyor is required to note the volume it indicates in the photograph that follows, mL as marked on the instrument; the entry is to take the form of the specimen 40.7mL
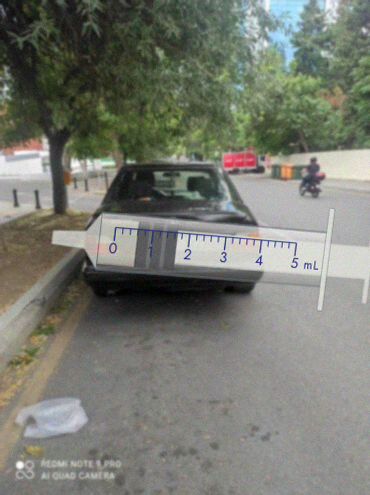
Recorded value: 0.6mL
